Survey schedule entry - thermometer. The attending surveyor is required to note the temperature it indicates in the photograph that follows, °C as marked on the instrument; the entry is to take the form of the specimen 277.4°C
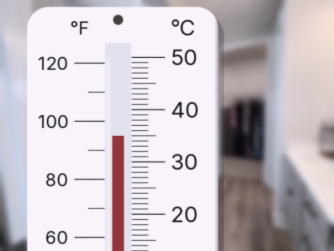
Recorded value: 35°C
